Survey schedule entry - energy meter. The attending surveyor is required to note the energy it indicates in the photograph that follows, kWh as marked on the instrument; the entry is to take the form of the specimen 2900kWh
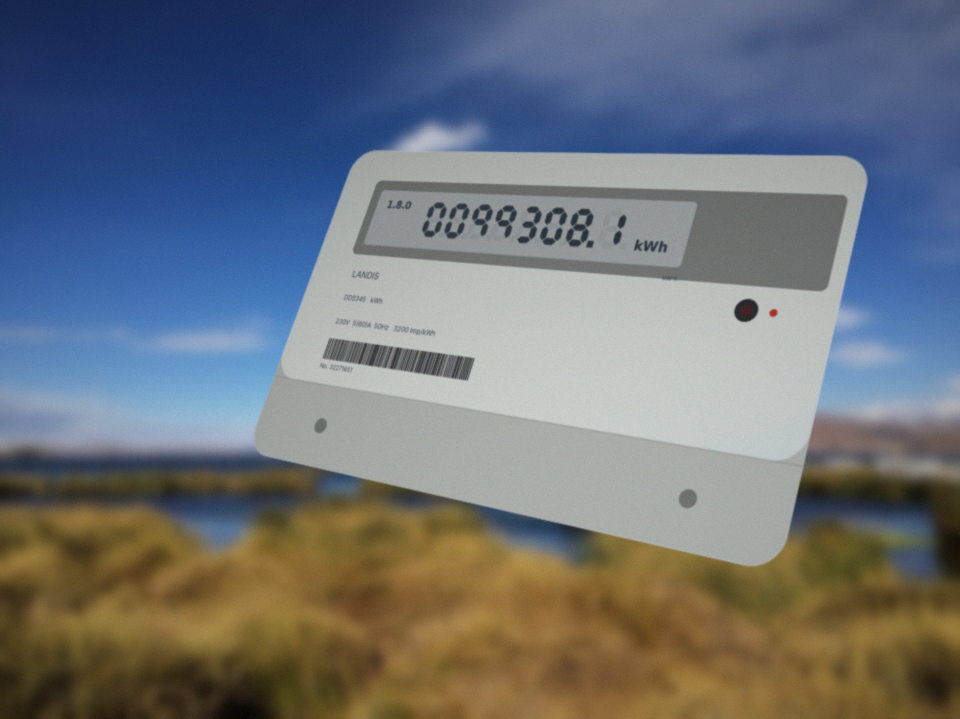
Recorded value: 99308.1kWh
